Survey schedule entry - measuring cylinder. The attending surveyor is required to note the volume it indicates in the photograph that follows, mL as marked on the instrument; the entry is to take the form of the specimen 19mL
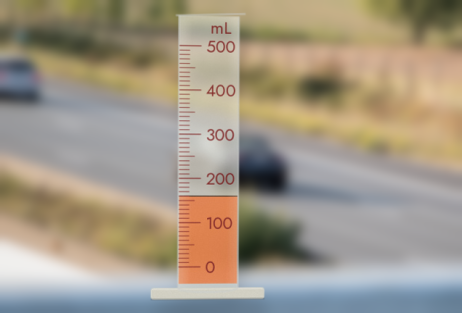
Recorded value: 160mL
